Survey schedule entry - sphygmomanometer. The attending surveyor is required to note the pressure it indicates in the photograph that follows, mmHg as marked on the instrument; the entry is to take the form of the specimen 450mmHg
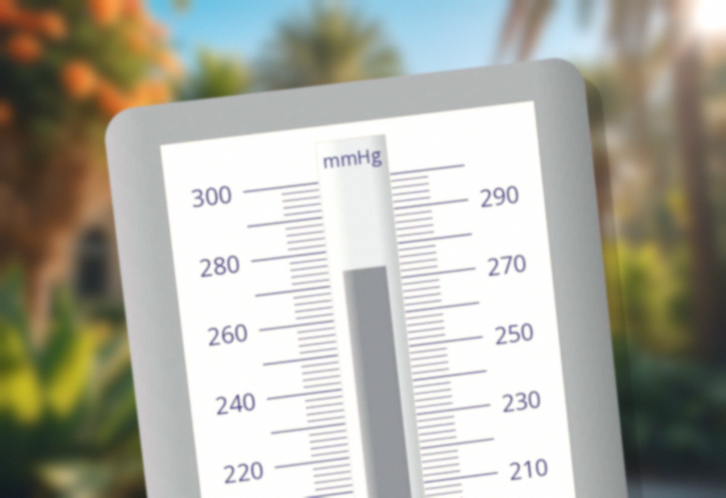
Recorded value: 274mmHg
